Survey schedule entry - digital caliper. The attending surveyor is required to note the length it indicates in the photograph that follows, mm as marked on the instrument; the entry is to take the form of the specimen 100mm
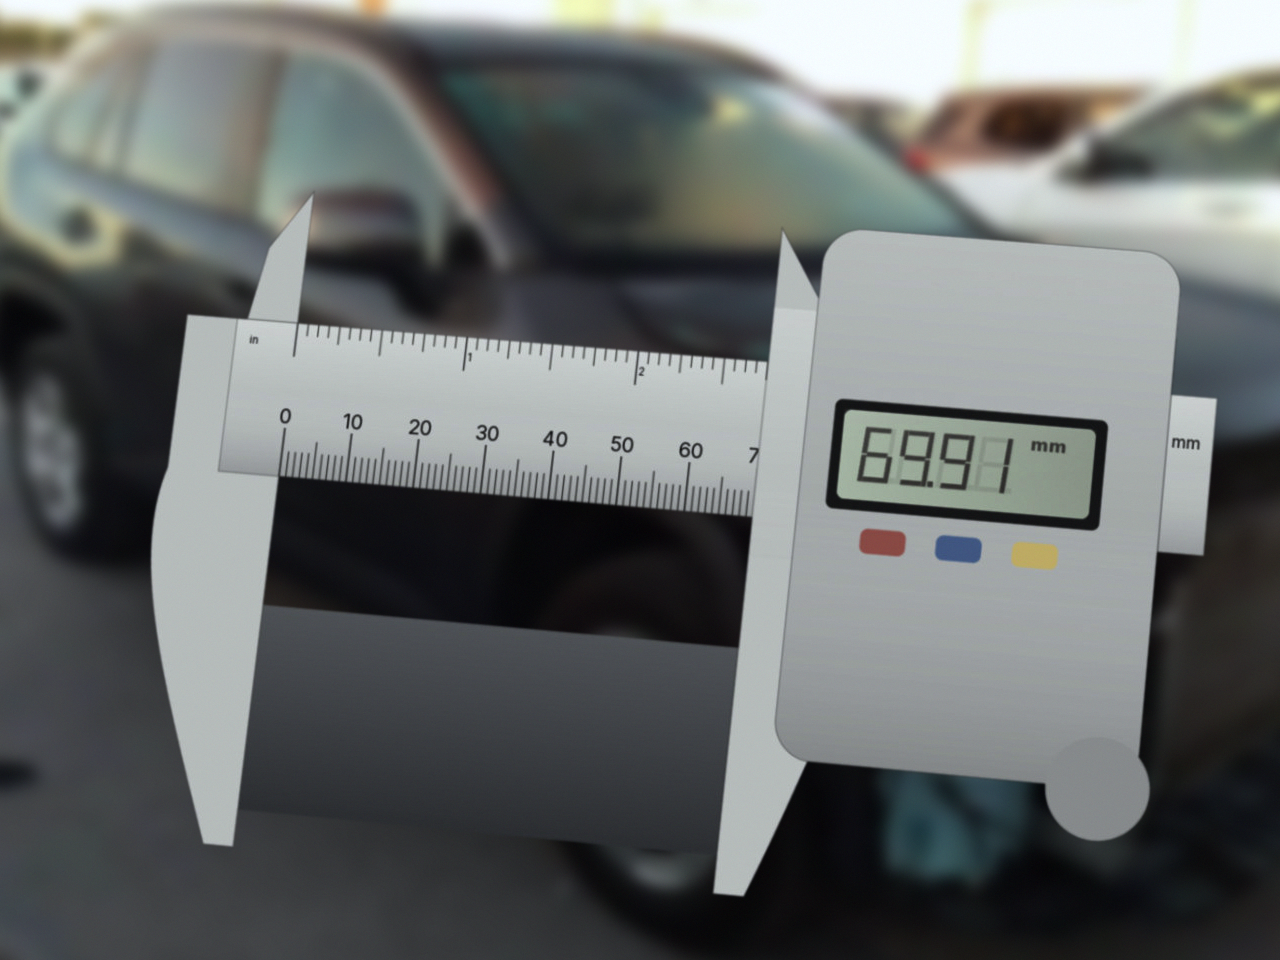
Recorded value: 69.91mm
